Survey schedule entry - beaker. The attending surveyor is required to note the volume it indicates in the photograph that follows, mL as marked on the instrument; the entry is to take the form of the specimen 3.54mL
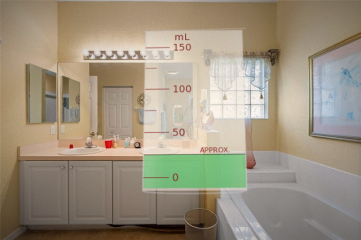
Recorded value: 25mL
